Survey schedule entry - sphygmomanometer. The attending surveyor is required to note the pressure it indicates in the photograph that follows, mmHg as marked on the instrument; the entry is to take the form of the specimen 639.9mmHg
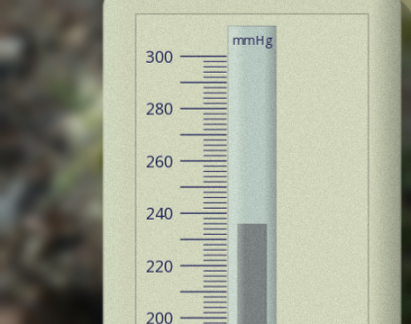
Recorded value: 236mmHg
